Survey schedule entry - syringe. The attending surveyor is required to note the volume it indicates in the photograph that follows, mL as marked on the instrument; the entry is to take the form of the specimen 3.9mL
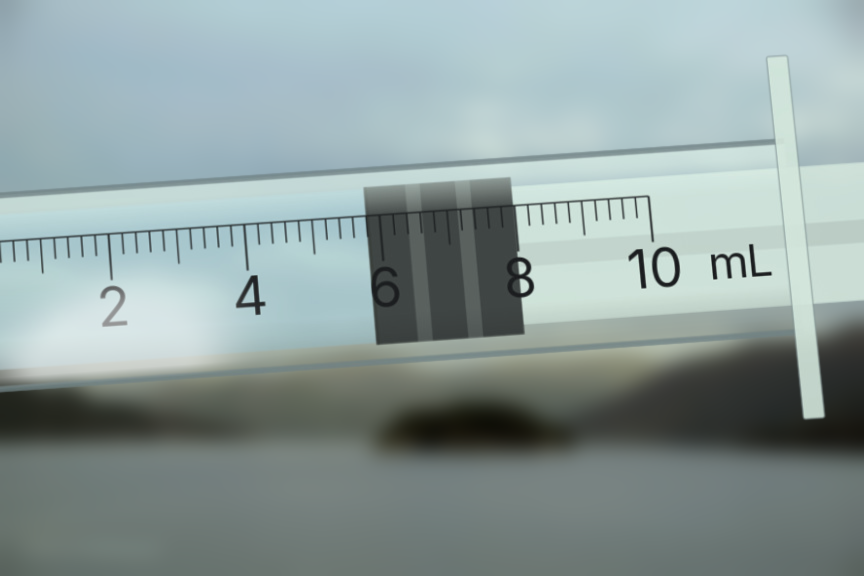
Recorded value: 5.8mL
